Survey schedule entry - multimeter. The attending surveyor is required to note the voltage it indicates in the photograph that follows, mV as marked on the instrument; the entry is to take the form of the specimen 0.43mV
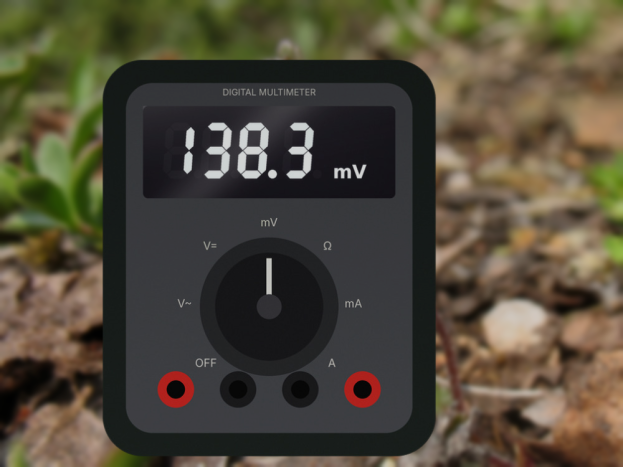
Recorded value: 138.3mV
